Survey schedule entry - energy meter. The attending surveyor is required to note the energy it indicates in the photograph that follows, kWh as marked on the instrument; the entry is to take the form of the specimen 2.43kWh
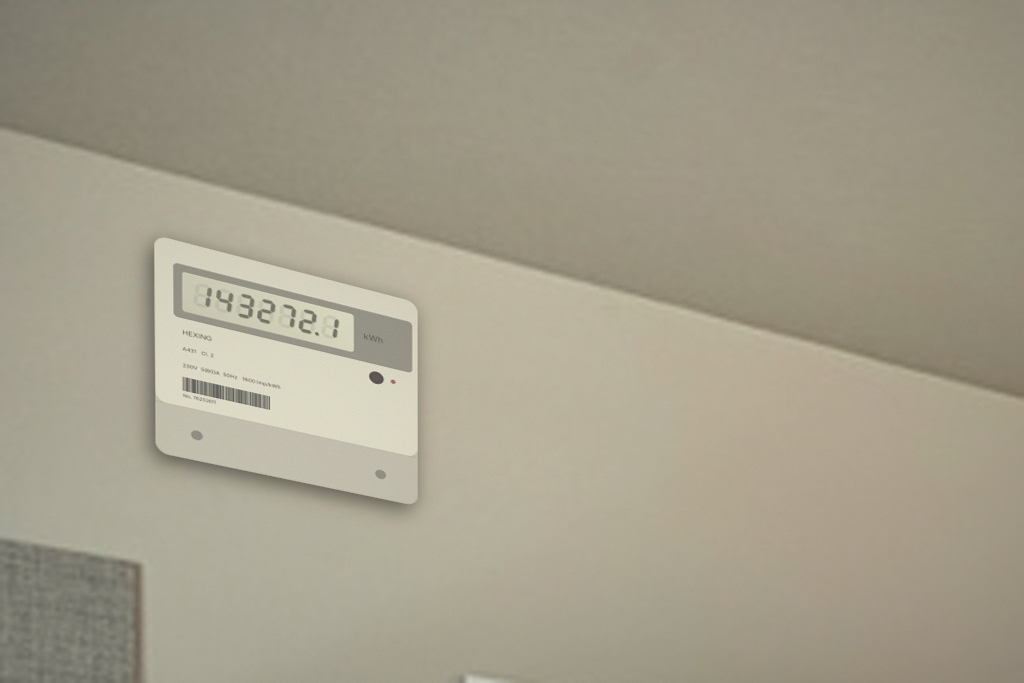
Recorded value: 143272.1kWh
